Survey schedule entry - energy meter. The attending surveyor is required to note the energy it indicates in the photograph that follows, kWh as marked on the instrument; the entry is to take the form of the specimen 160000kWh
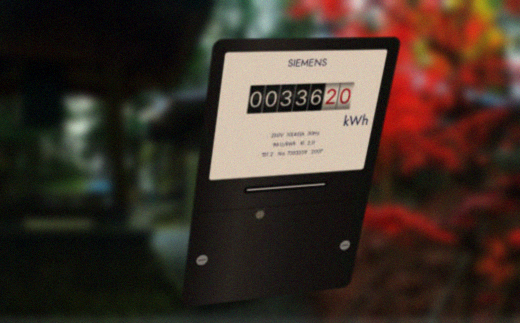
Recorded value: 336.20kWh
